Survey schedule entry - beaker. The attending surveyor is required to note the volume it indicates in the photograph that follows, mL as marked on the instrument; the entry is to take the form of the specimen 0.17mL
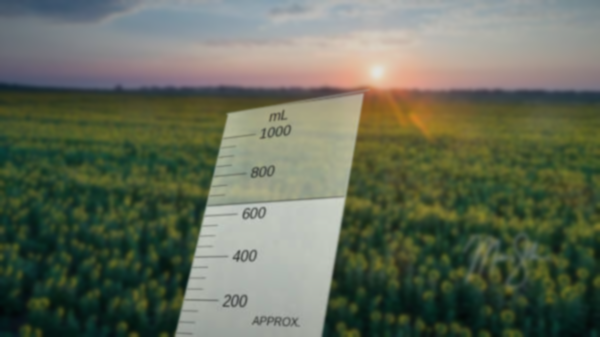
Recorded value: 650mL
